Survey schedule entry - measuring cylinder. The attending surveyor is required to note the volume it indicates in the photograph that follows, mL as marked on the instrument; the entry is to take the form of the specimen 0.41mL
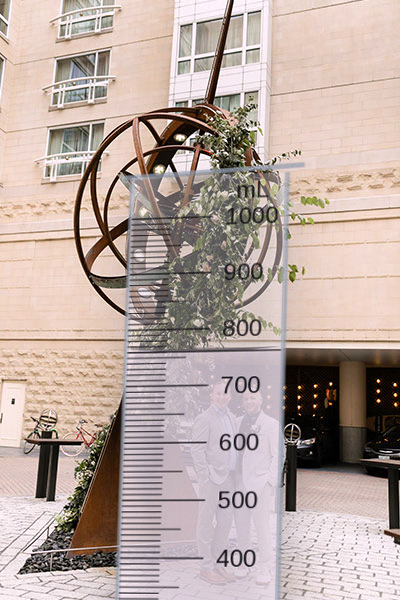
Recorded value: 760mL
